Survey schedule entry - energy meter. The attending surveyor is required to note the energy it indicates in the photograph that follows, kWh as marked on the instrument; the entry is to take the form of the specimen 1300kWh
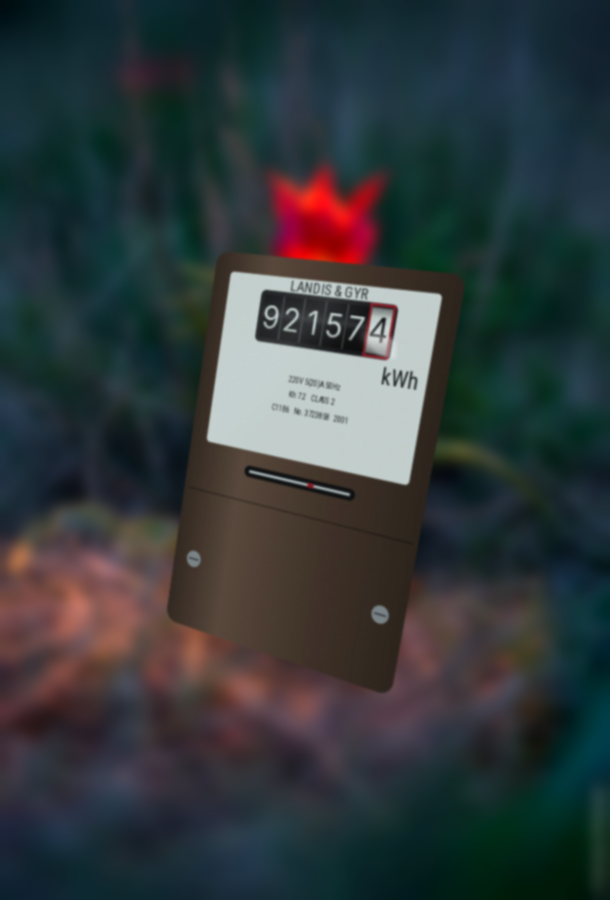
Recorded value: 92157.4kWh
